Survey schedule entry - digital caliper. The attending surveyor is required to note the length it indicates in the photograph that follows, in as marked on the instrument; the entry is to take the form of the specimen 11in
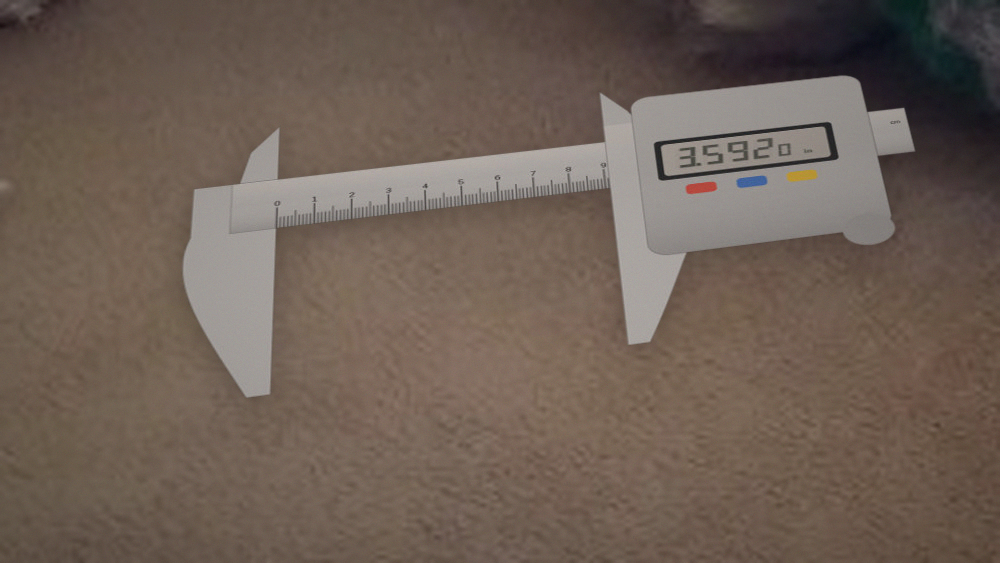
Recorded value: 3.5920in
